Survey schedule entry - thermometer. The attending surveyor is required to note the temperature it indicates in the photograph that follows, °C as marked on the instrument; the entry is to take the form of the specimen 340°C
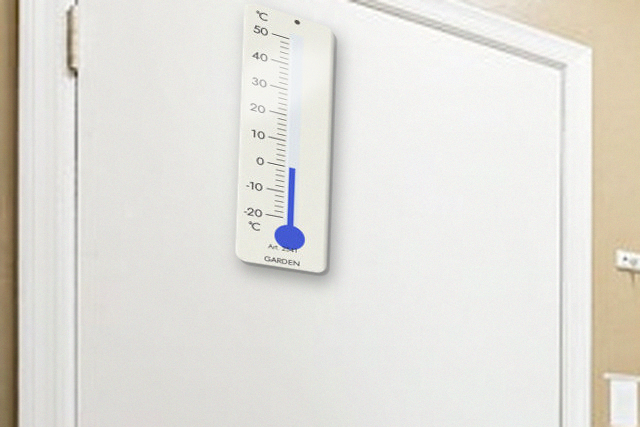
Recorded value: 0°C
